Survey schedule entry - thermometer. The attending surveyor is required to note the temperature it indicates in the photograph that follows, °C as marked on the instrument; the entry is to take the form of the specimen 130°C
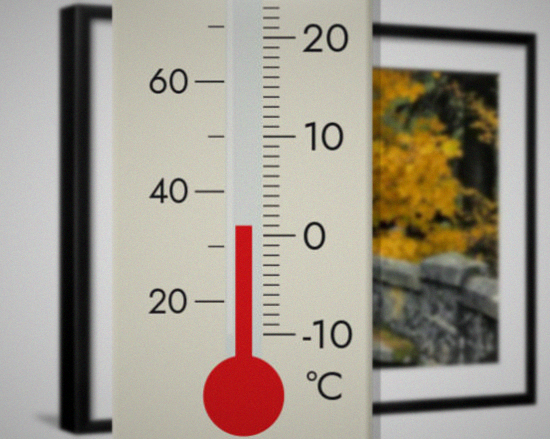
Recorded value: 1°C
